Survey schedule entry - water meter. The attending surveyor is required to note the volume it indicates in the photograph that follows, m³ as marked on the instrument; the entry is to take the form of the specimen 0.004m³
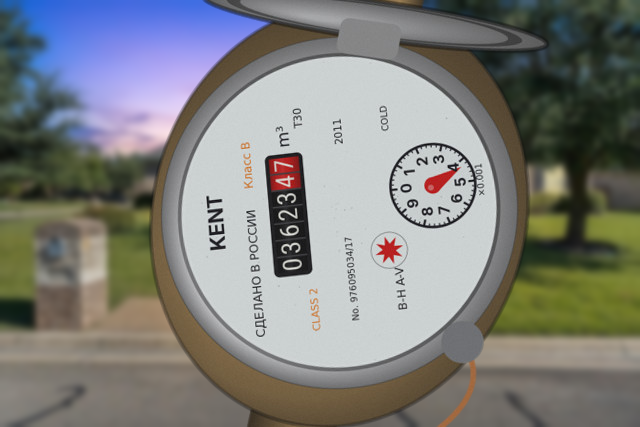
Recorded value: 3623.474m³
